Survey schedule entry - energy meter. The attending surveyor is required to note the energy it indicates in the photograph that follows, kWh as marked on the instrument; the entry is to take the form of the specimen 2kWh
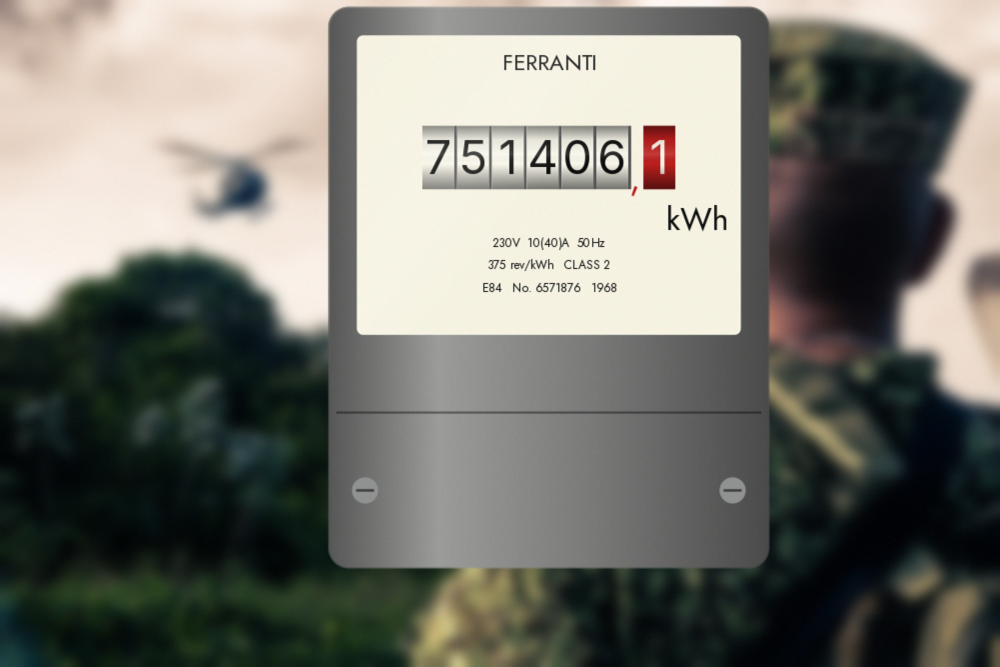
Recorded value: 751406.1kWh
